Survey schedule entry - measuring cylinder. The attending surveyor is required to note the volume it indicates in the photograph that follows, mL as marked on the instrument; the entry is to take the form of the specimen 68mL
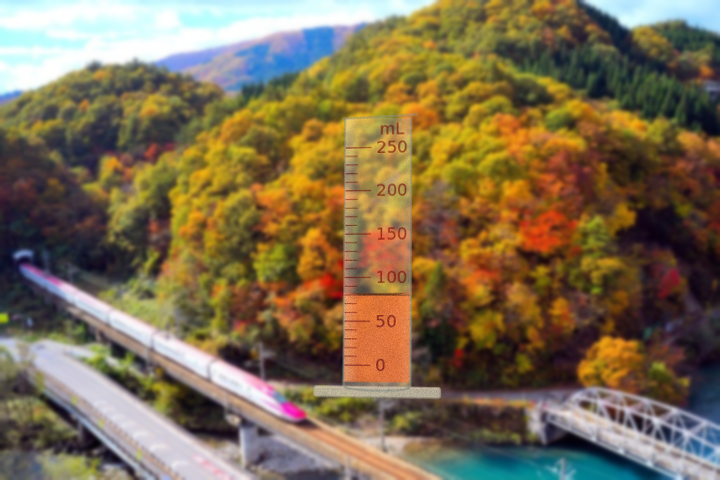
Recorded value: 80mL
